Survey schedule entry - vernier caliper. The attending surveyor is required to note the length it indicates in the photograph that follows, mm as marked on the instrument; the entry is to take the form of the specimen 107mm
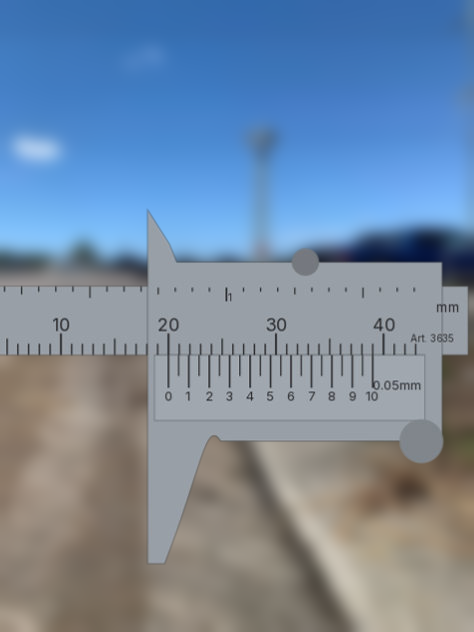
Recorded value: 20.0mm
